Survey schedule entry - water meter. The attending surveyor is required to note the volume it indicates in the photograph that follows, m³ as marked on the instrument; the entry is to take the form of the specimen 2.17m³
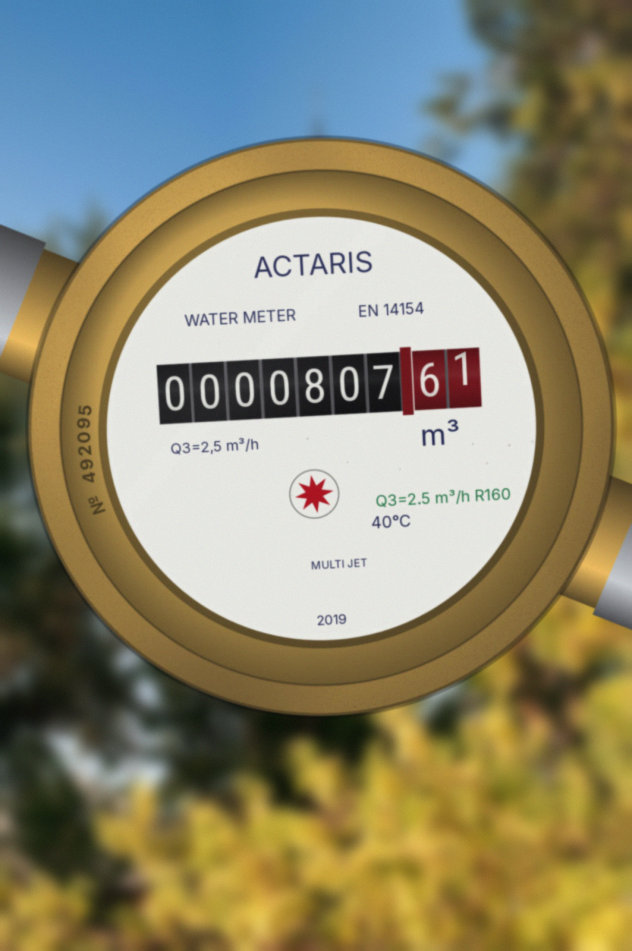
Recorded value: 807.61m³
